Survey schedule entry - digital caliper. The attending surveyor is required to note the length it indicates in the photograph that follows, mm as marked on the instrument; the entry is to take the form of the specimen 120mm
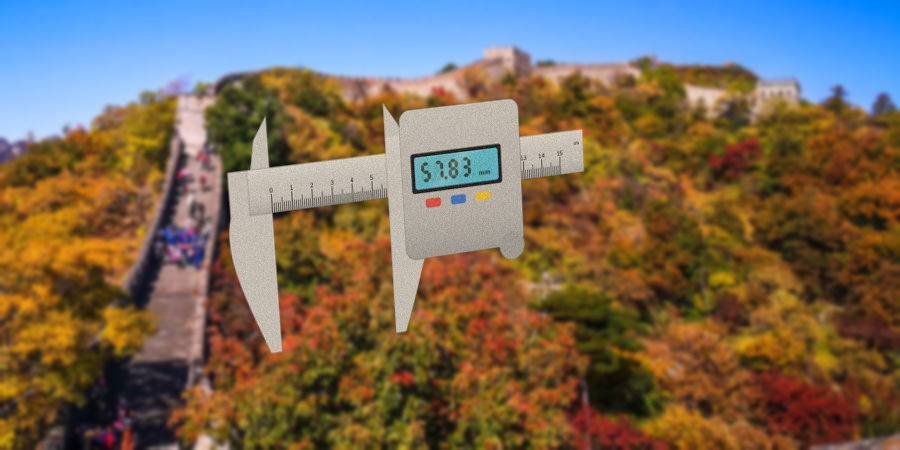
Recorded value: 57.83mm
